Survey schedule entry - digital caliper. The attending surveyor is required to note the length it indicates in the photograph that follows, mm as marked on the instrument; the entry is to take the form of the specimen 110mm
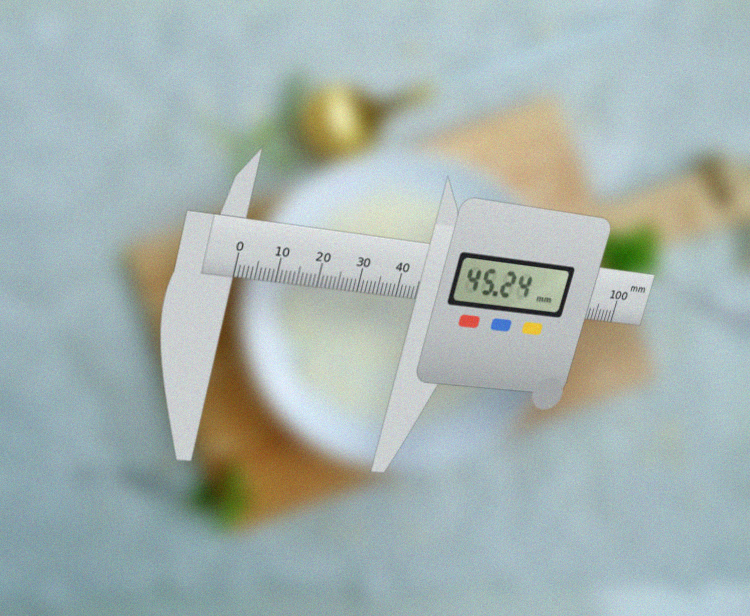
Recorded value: 45.24mm
